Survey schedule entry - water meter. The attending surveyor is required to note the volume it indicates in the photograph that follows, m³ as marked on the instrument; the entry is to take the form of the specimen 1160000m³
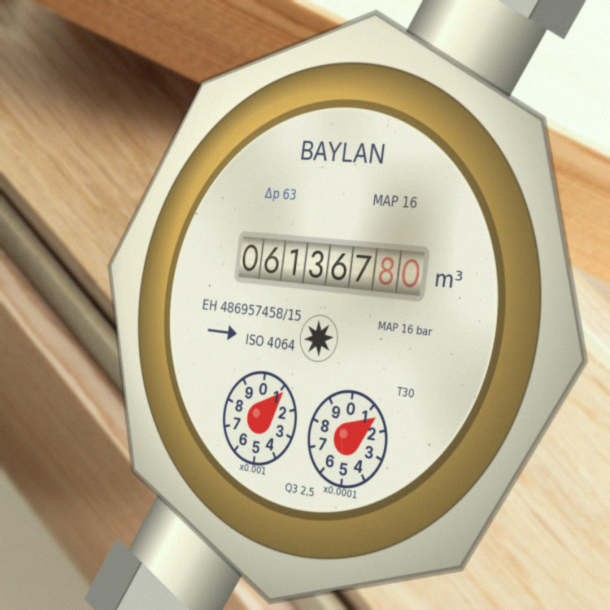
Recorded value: 61367.8011m³
